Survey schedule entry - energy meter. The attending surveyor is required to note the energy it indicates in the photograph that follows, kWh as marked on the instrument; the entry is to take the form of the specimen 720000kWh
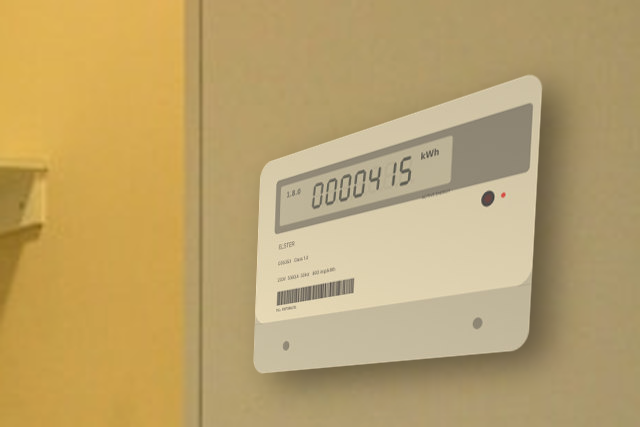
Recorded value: 415kWh
